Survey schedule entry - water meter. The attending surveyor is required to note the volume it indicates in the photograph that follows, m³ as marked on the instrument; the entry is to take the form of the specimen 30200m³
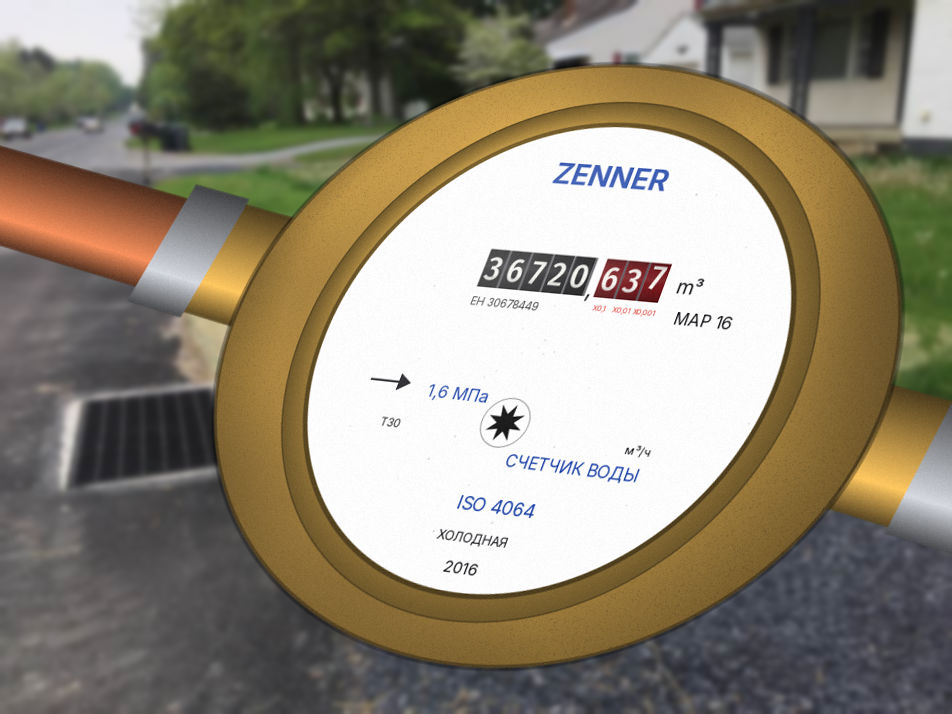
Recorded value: 36720.637m³
